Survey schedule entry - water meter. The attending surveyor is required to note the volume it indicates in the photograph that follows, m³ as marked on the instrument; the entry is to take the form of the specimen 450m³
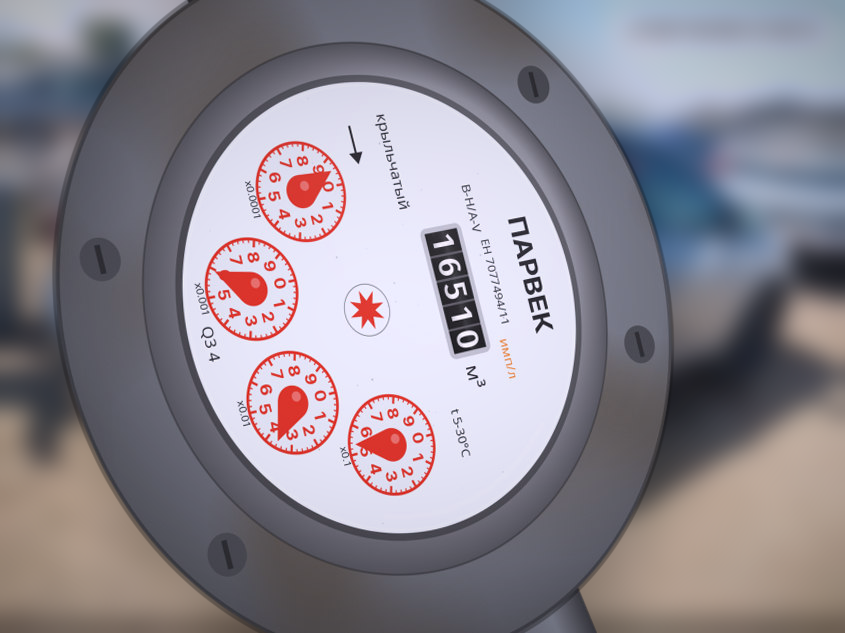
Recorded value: 16510.5359m³
